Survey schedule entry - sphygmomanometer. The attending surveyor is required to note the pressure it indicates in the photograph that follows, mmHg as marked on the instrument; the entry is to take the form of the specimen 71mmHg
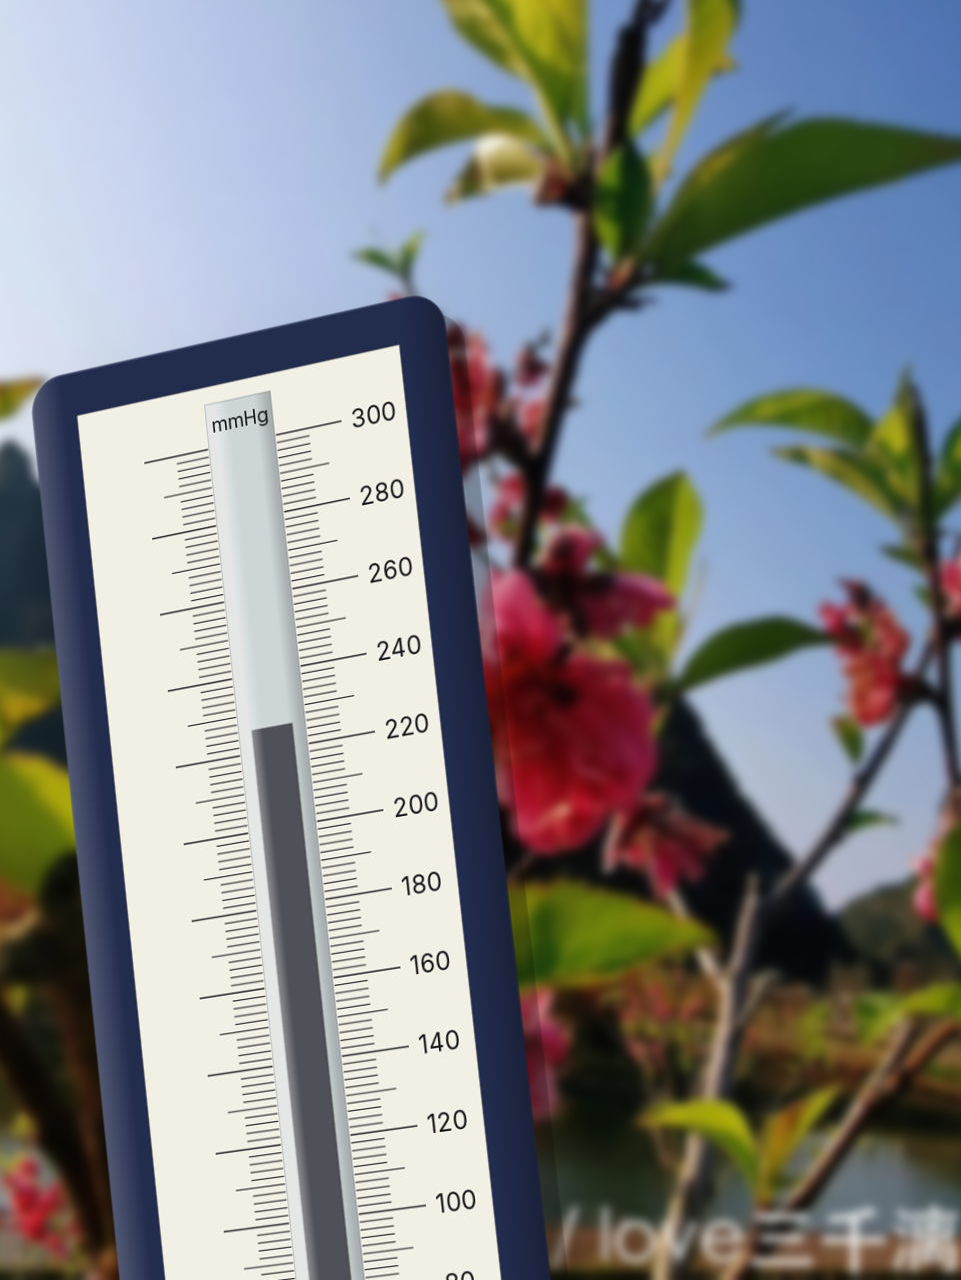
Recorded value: 226mmHg
